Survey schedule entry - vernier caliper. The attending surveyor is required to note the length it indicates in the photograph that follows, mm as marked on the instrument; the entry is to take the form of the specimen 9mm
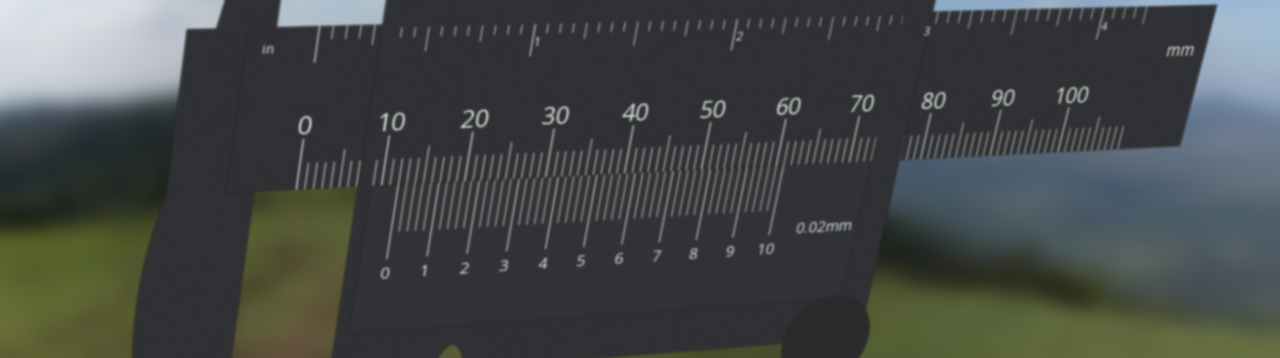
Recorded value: 12.0mm
